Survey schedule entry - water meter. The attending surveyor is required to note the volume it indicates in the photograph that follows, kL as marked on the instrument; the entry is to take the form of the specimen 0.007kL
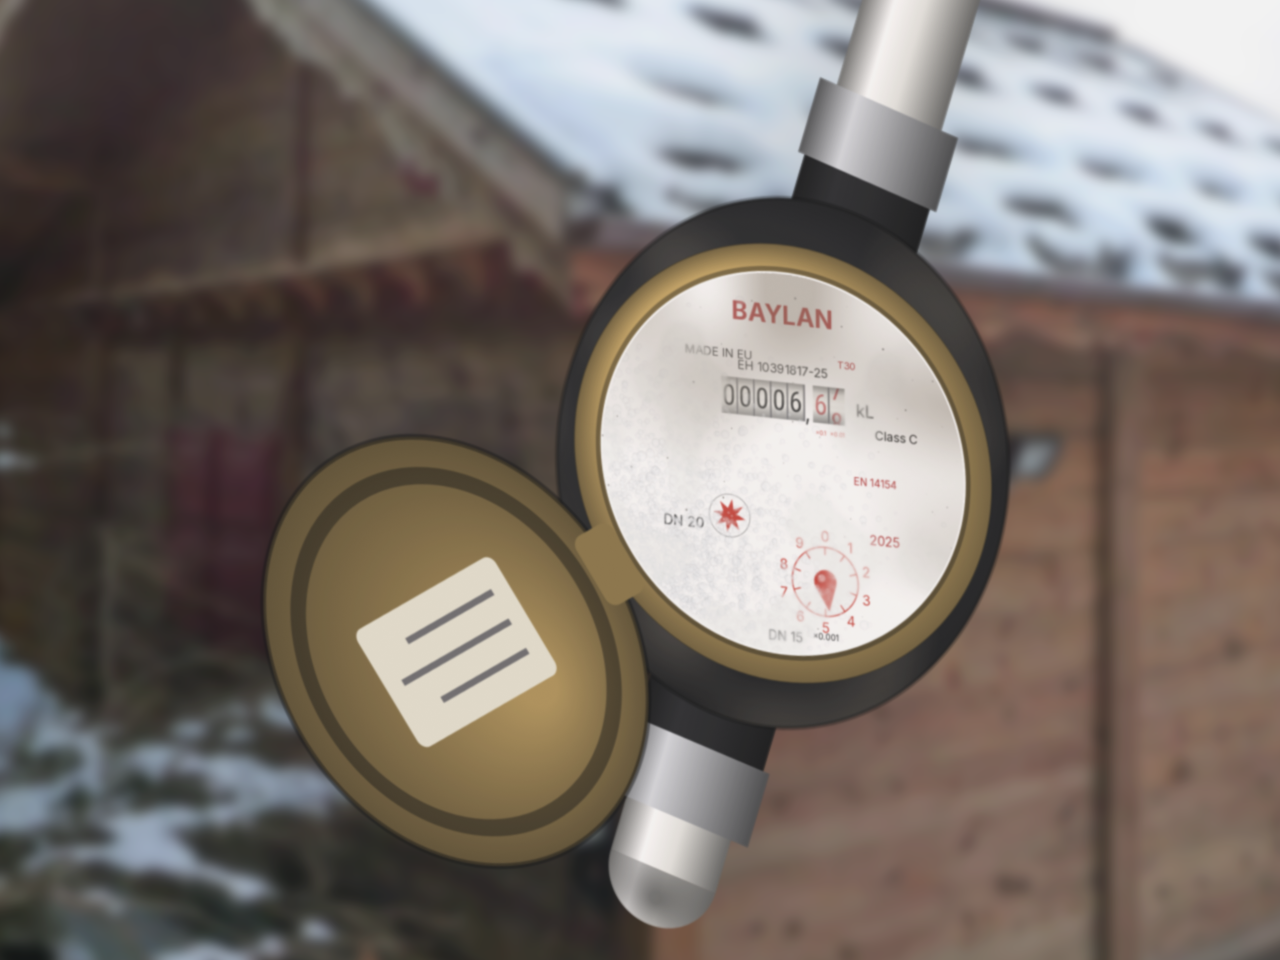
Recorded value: 6.674kL
